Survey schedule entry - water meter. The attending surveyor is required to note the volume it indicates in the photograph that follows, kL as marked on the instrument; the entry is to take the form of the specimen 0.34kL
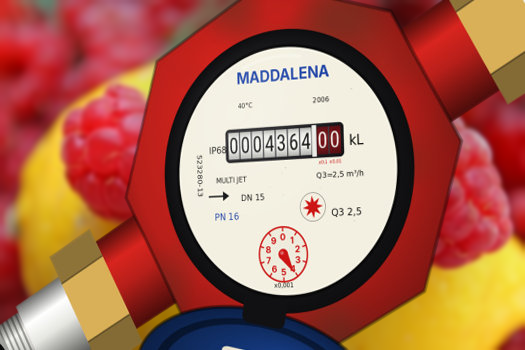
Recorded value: 4364.004kL
